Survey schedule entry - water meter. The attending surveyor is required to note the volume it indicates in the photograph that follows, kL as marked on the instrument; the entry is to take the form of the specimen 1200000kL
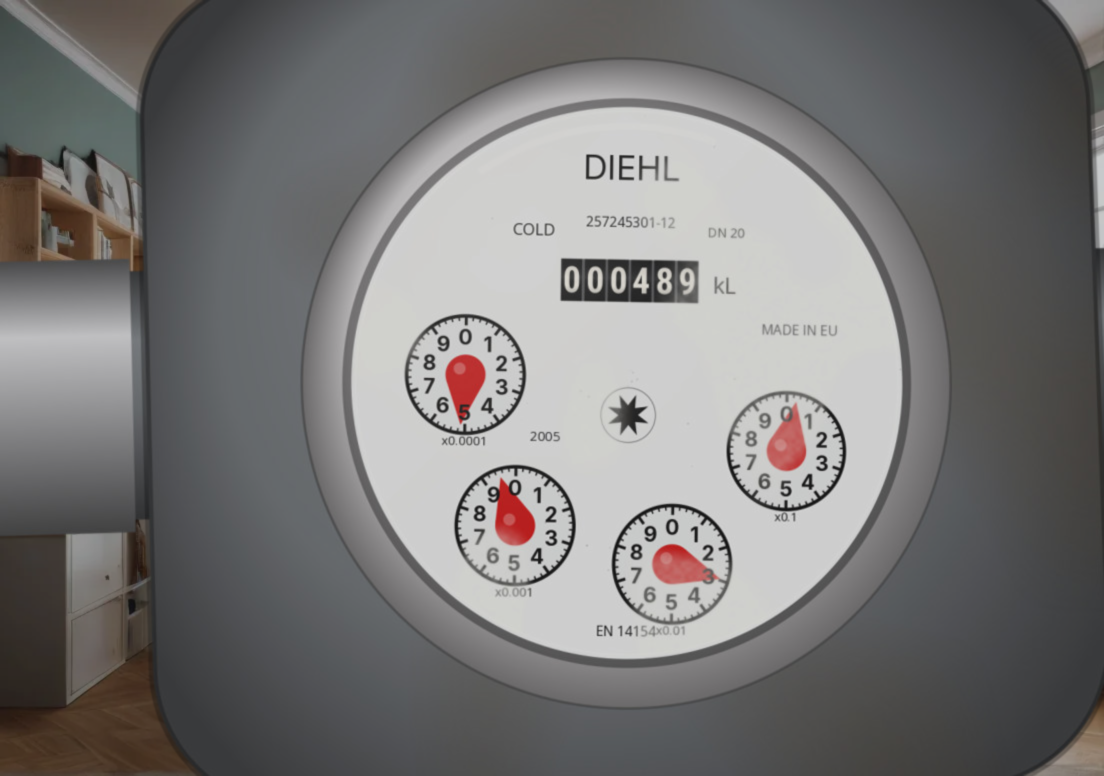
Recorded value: 489.0295kL
